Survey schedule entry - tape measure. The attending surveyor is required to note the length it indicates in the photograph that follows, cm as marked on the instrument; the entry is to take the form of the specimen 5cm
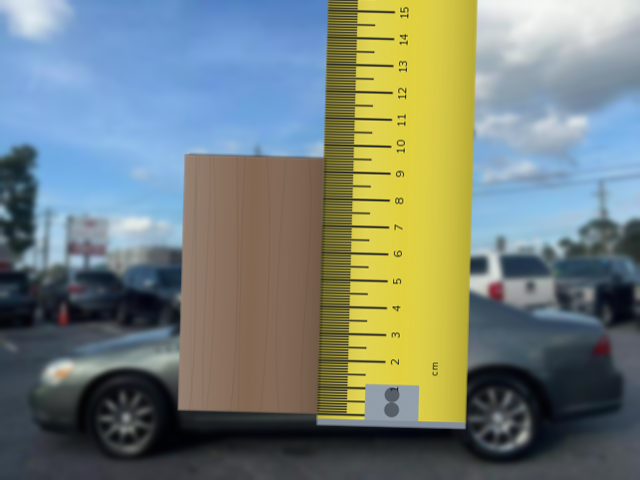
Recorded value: 9.5cm
